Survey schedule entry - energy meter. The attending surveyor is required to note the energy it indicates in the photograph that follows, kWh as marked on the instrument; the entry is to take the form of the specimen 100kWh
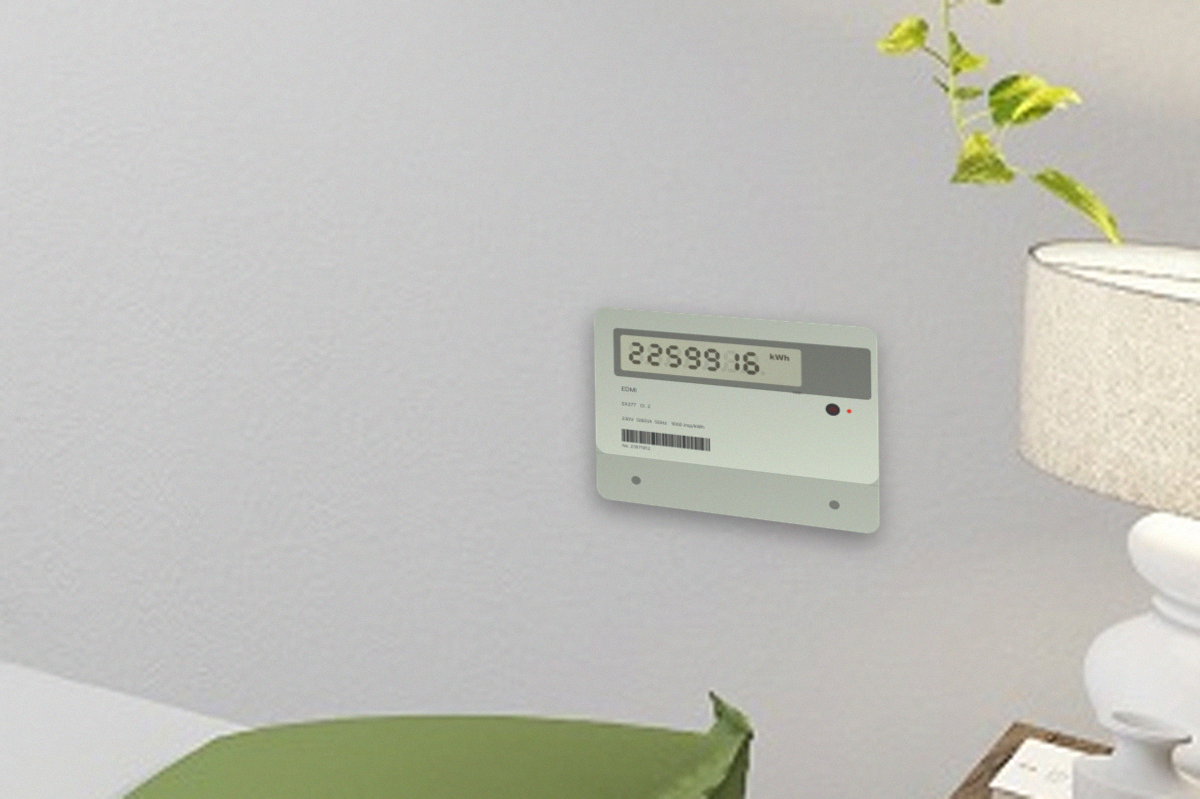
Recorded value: 2259916kWh
